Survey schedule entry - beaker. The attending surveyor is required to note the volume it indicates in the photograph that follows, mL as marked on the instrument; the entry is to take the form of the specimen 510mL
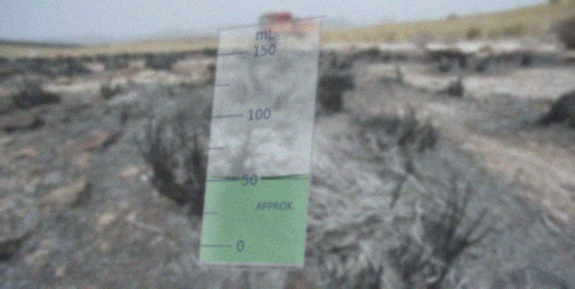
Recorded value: 50mL
